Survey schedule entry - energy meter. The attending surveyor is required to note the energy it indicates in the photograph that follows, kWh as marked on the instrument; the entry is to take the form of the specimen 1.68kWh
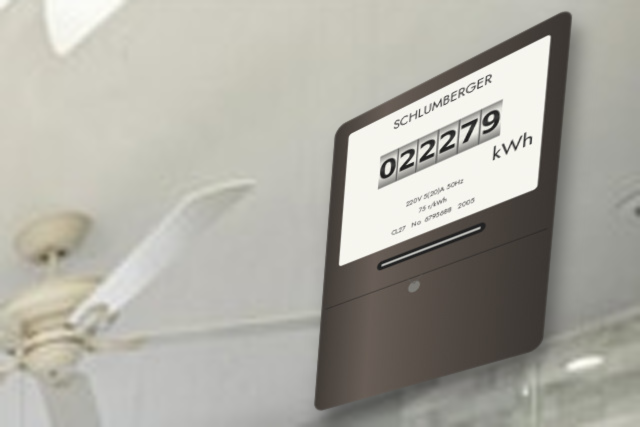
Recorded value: 22279kWh
